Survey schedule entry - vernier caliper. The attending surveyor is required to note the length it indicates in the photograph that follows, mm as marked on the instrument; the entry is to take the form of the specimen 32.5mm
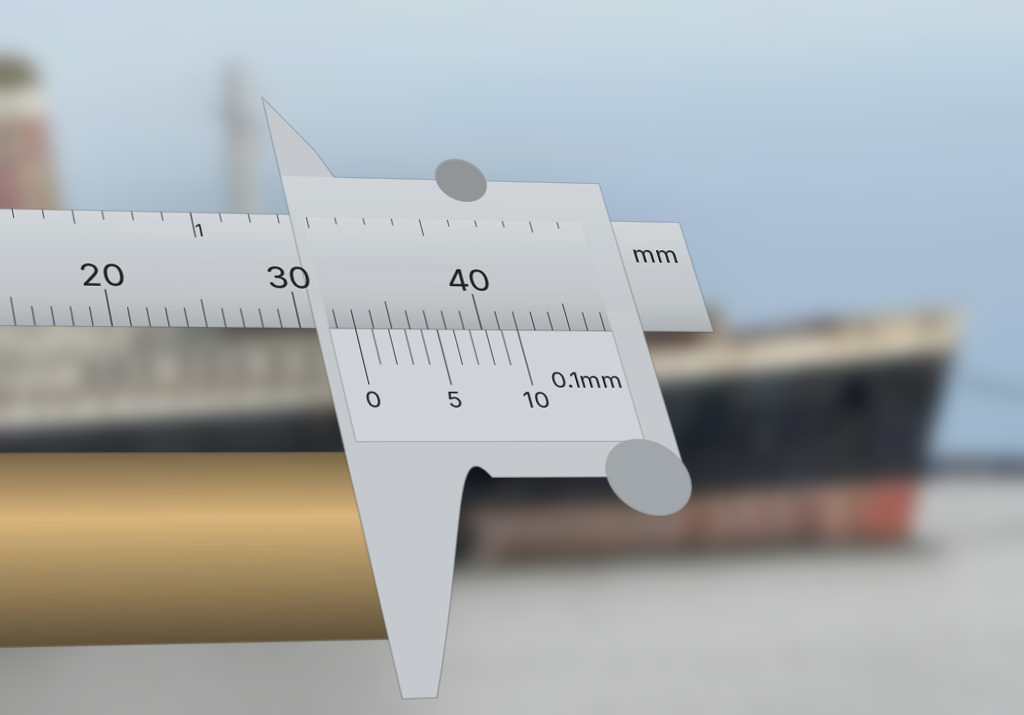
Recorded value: 33.0mm
